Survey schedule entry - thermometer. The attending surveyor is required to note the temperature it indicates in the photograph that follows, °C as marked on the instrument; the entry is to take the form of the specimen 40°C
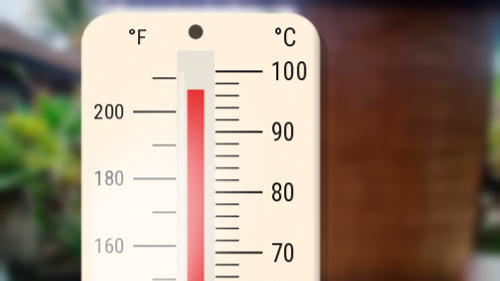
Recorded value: 97°C
